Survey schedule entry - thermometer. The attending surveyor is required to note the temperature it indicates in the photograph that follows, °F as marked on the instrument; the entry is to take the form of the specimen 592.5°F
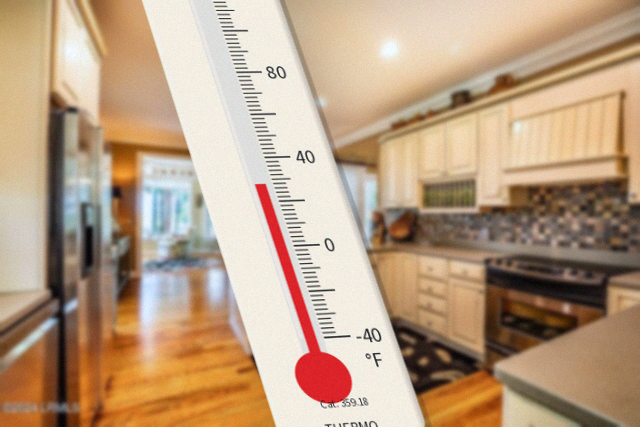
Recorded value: 28°F
